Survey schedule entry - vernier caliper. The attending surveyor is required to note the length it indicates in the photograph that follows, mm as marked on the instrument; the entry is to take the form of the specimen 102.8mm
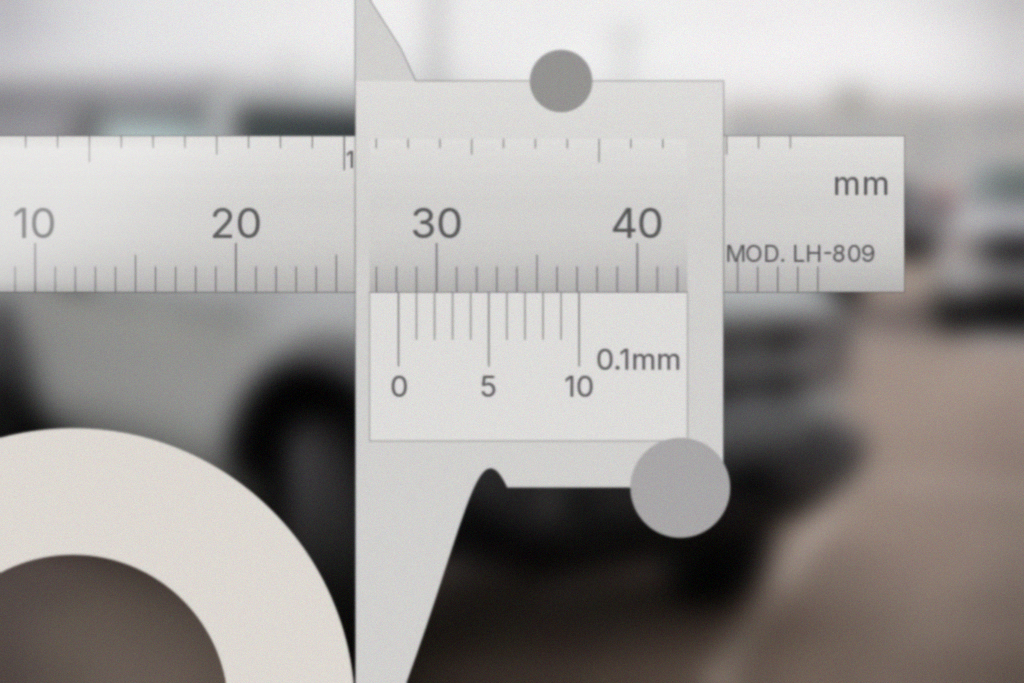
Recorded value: 28.1mm
